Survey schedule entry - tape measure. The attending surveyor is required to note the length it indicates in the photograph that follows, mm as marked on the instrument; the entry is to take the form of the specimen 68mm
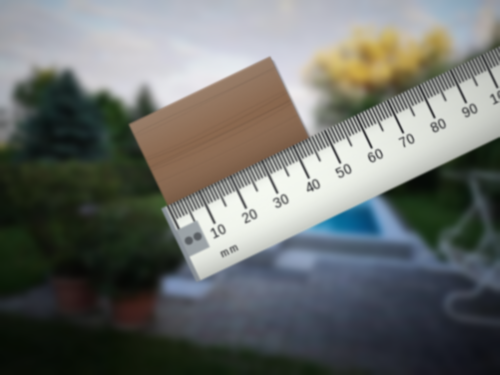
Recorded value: 45mm
